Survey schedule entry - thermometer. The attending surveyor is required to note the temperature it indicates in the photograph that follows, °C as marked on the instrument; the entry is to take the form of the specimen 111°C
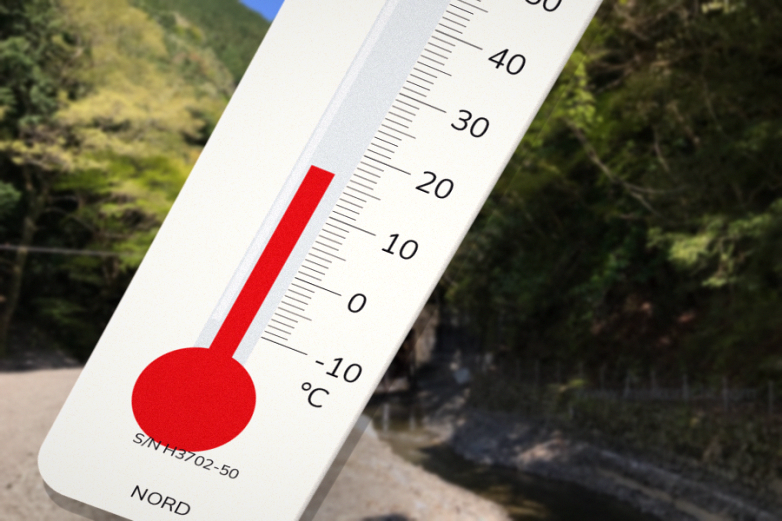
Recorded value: 16°C
